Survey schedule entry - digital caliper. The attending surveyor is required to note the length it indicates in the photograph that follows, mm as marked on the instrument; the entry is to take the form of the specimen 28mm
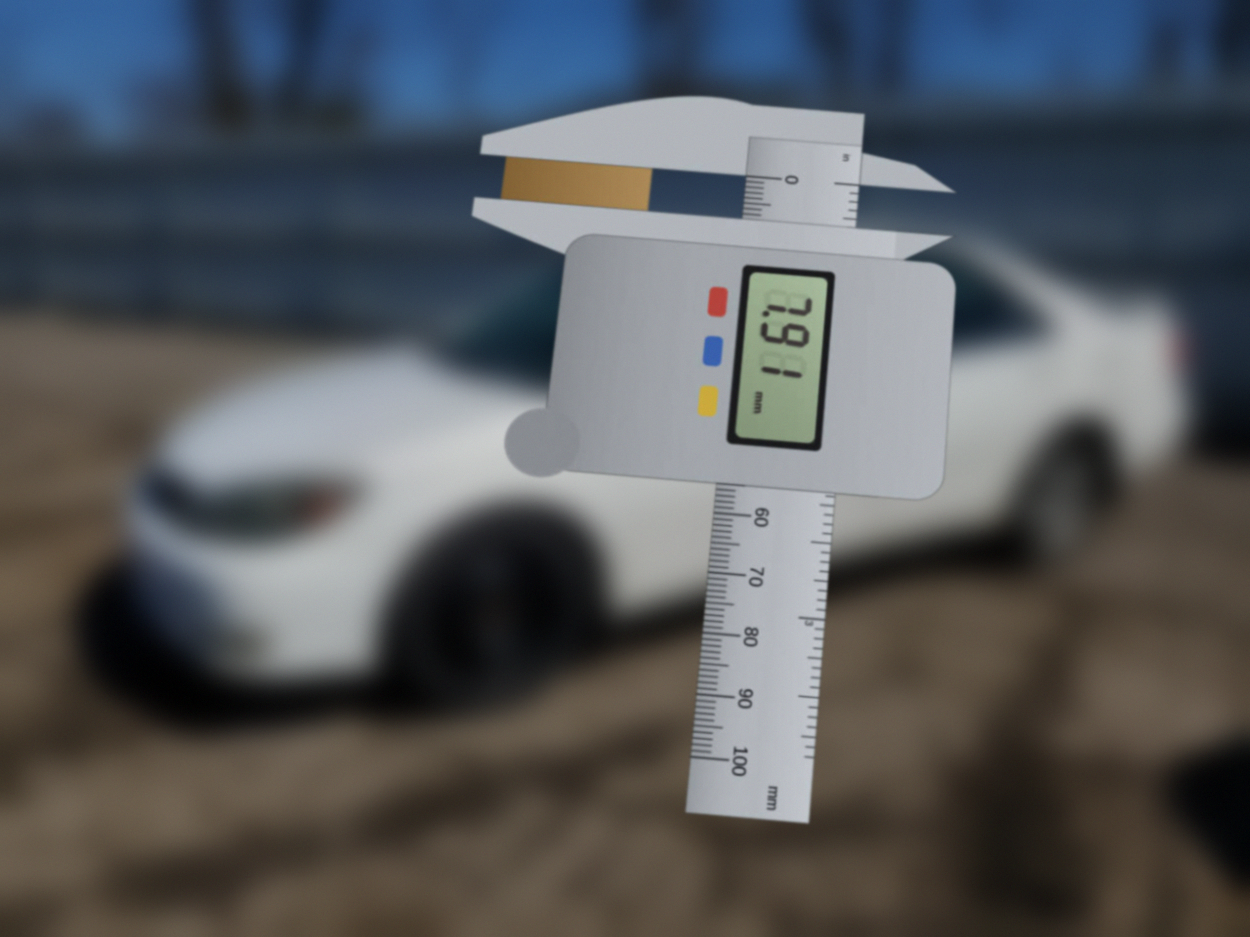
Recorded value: 7.91mm
